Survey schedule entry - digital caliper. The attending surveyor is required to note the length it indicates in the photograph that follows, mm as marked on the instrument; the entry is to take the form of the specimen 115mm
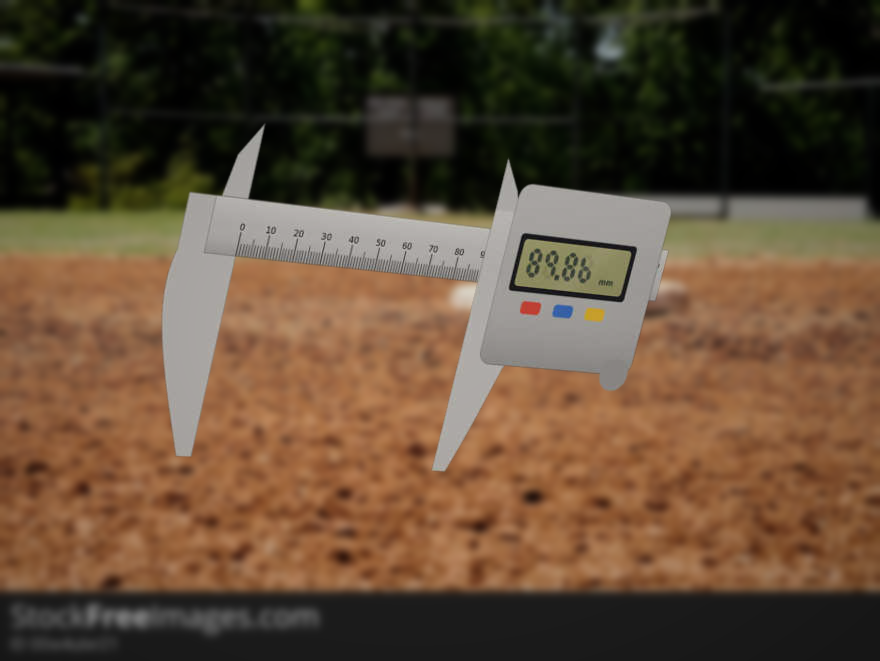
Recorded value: 89.86mm
